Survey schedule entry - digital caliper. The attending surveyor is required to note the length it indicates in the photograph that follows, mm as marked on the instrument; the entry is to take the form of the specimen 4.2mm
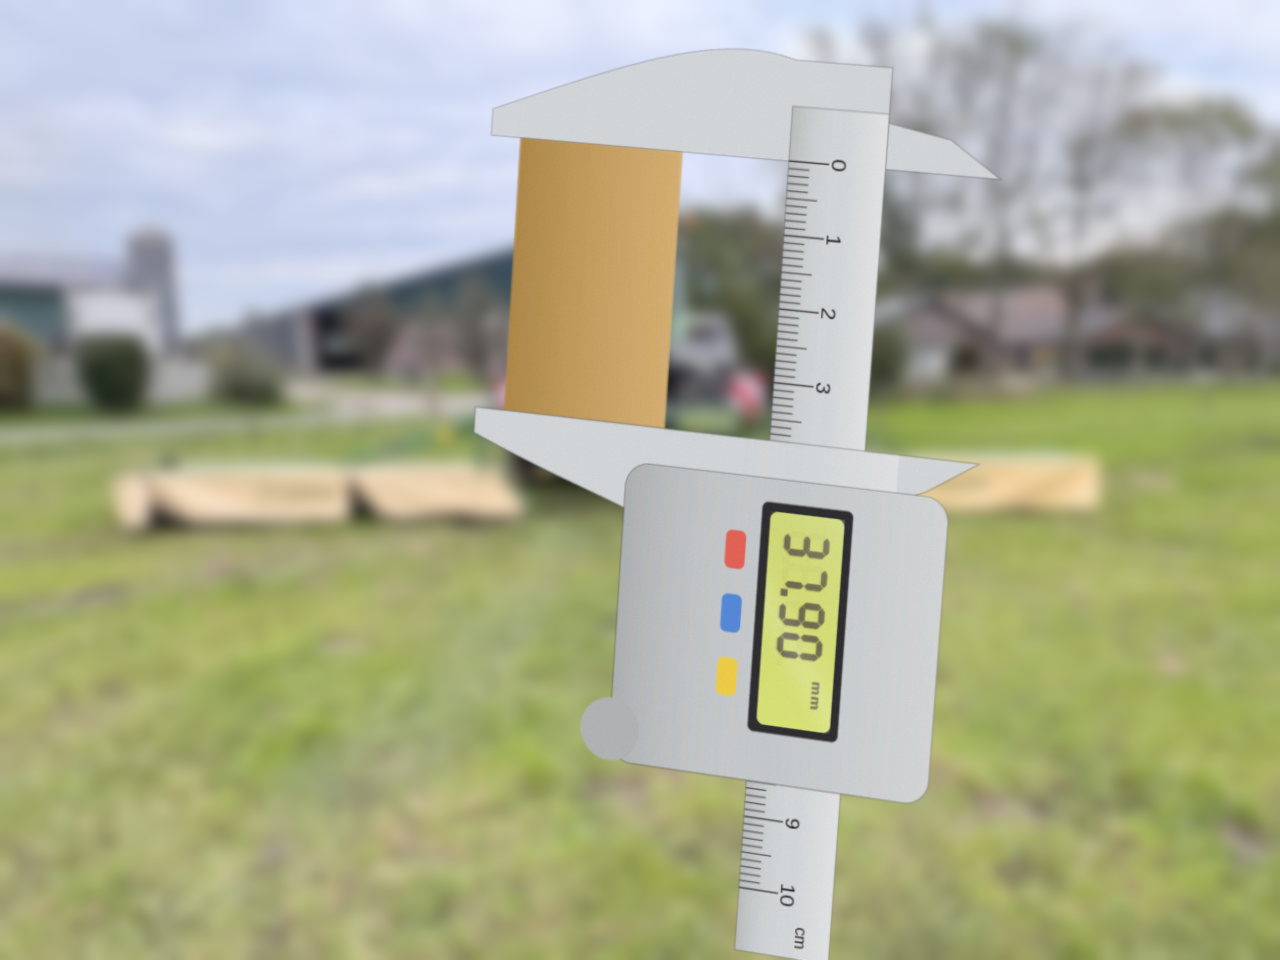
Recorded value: 37.90mm
